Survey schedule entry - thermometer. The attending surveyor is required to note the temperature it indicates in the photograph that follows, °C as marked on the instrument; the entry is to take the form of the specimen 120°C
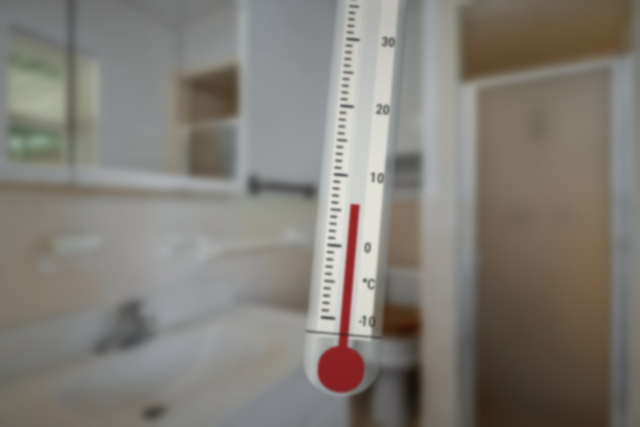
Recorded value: 6°C
